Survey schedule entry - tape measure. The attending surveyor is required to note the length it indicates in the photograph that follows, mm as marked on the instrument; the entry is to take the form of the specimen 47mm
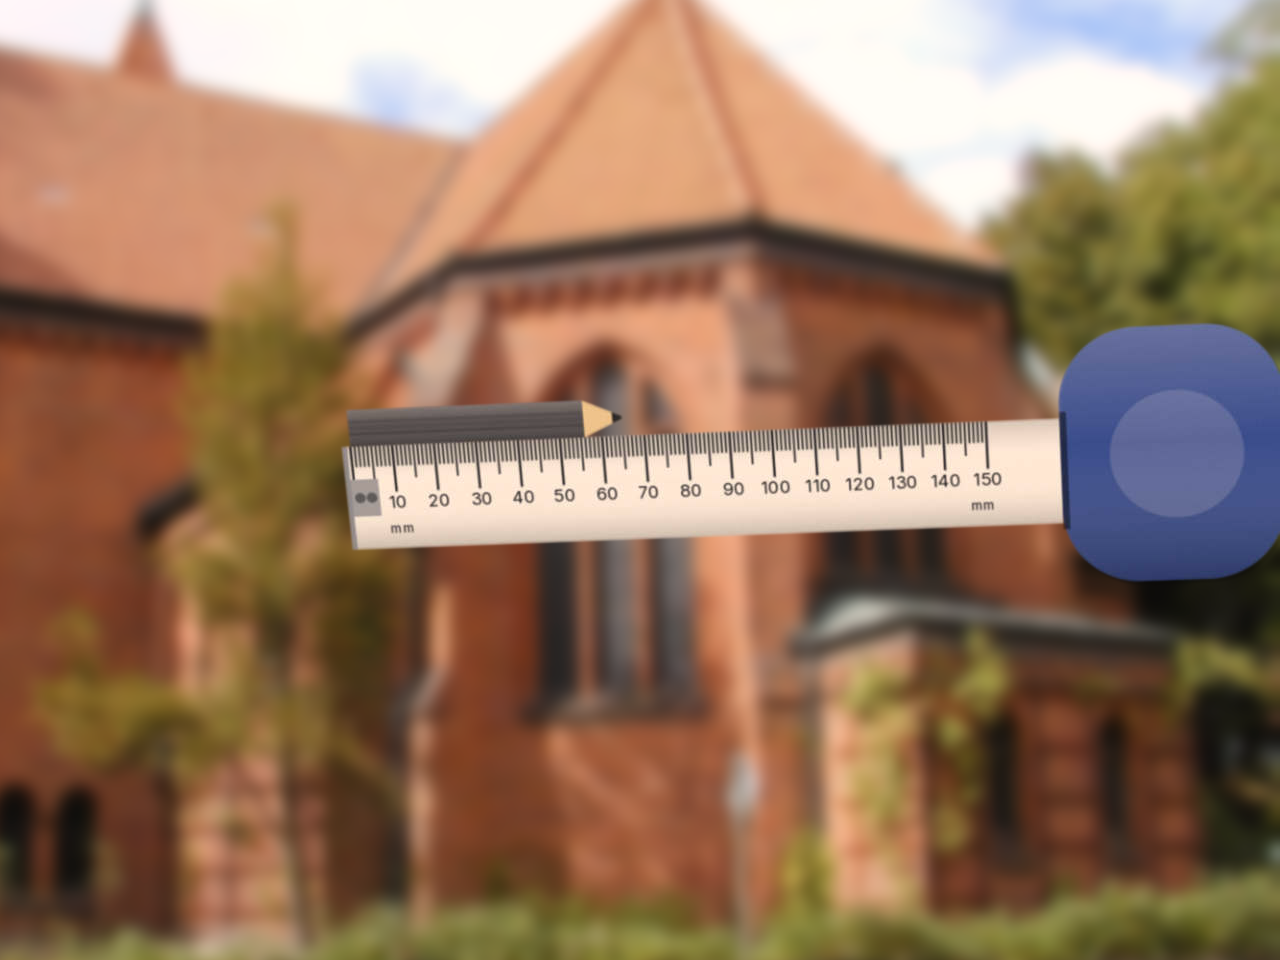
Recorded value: 65mm
